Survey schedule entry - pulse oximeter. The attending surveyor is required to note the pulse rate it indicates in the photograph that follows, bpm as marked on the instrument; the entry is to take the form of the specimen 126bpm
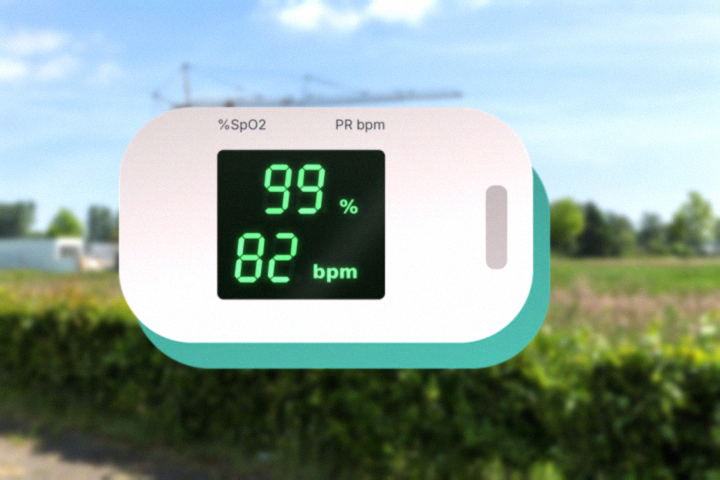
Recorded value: 82bpm
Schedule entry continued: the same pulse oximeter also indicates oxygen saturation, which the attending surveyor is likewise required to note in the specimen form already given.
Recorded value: 99%
